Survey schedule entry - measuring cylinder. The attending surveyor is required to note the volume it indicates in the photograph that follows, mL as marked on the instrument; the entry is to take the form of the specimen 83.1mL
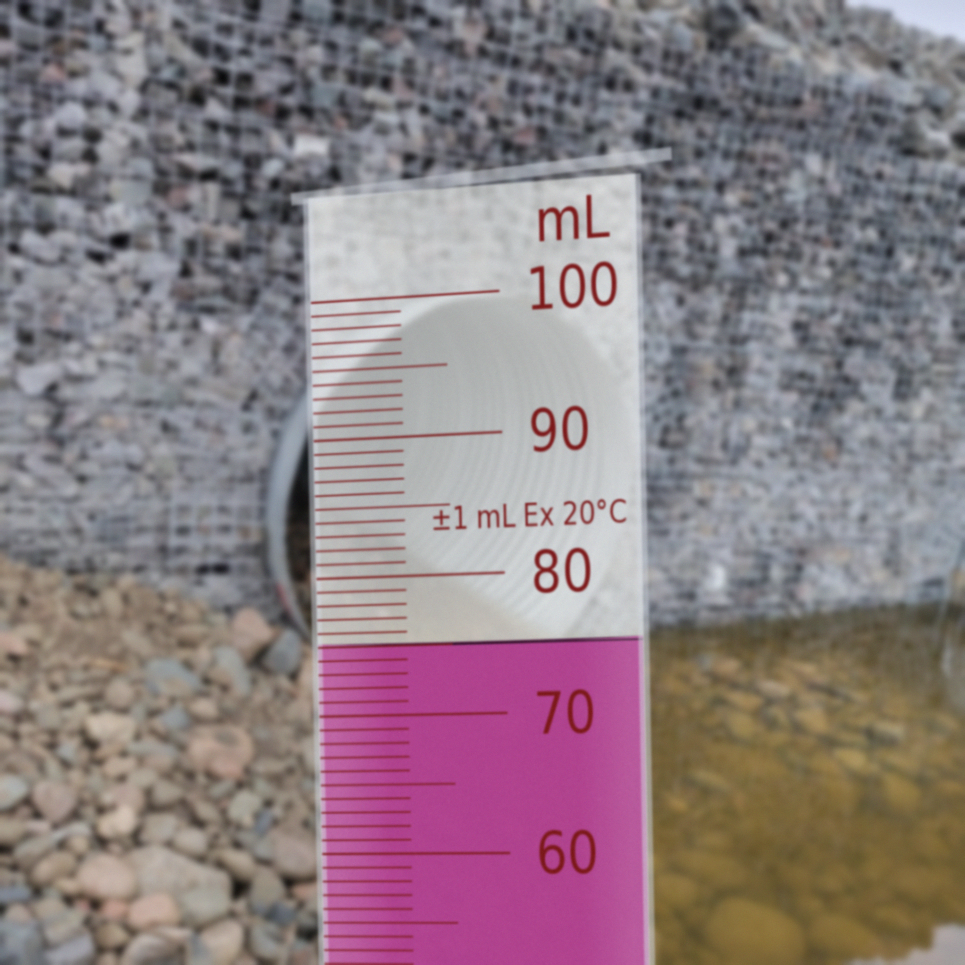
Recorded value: 75mL
